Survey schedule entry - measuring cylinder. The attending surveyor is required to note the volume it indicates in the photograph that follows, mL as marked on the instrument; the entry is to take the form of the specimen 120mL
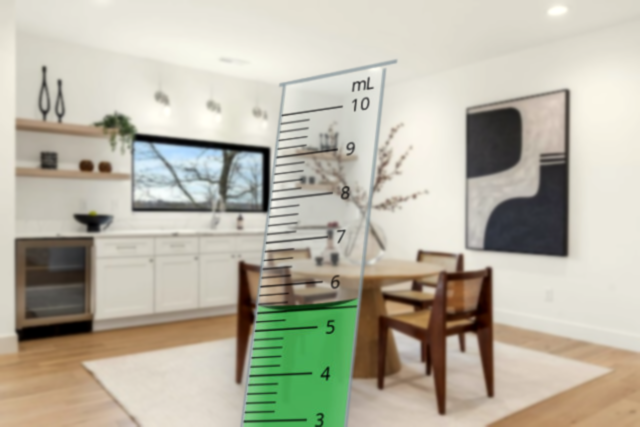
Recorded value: 5.4mL
